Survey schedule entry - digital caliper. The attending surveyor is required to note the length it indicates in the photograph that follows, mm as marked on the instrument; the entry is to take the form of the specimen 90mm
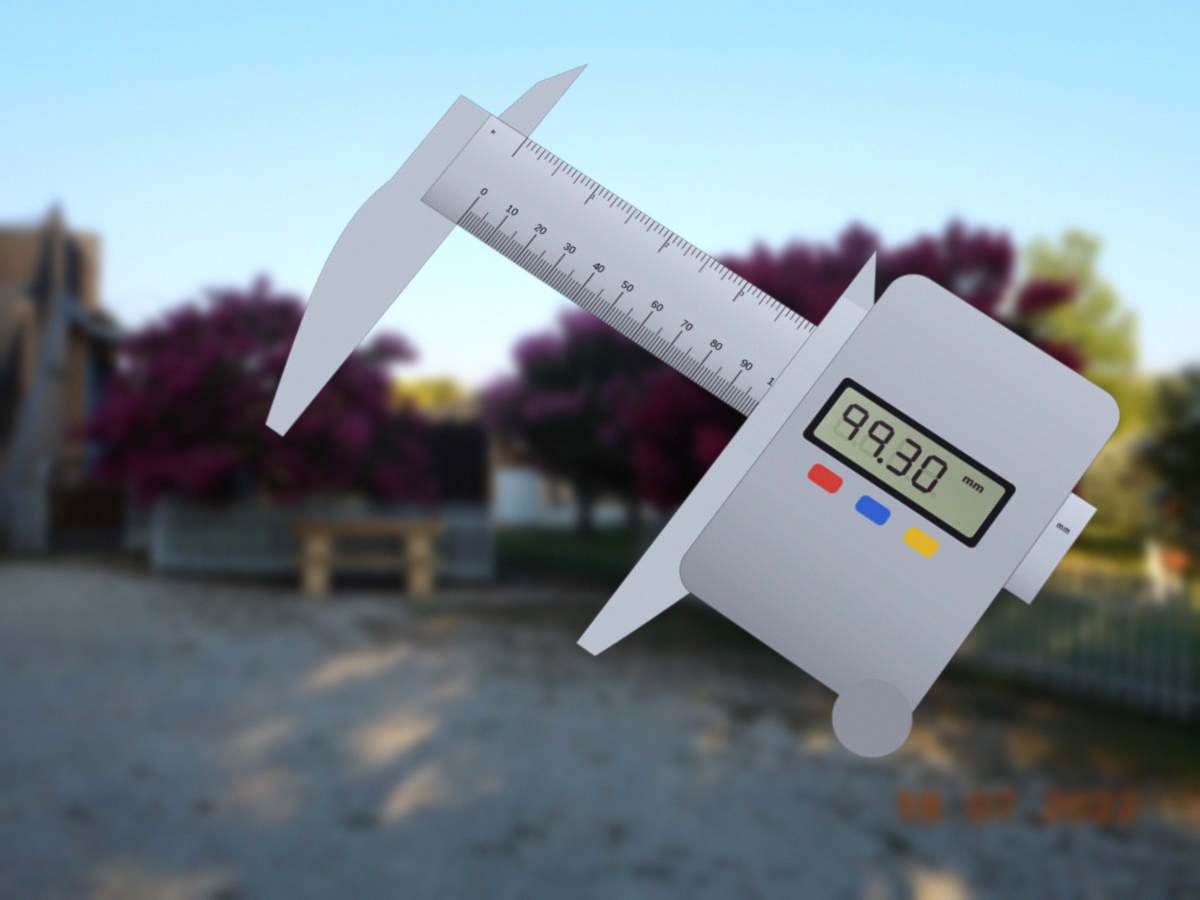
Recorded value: 99.30mm
